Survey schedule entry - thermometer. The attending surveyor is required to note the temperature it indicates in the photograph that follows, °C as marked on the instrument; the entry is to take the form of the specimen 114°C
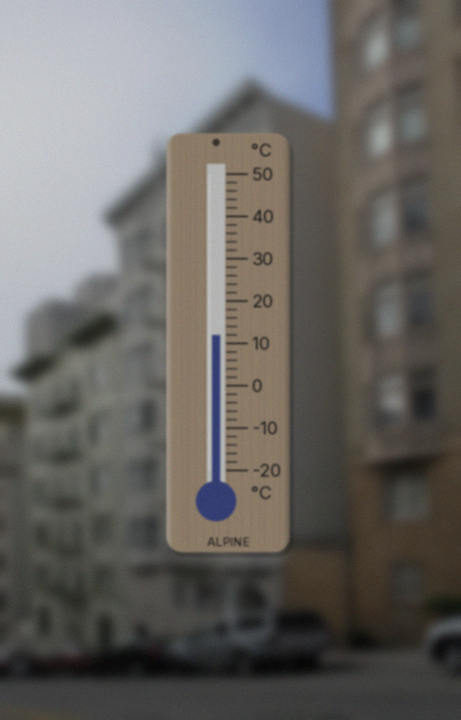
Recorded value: 12°C
